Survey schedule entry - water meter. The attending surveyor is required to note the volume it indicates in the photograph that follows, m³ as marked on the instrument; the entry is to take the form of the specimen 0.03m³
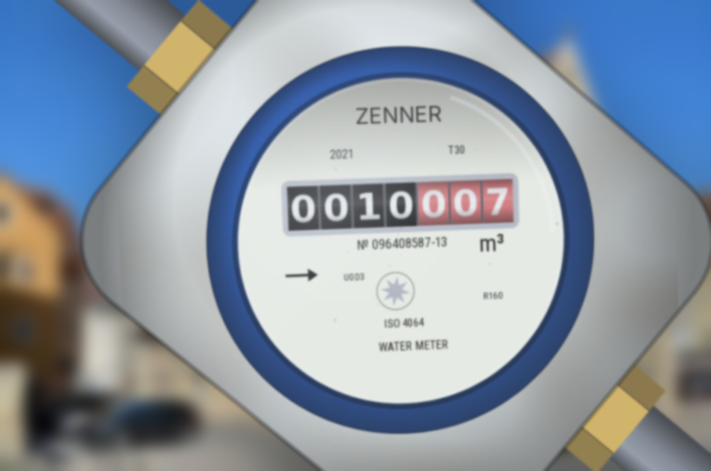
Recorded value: 10.007m³
